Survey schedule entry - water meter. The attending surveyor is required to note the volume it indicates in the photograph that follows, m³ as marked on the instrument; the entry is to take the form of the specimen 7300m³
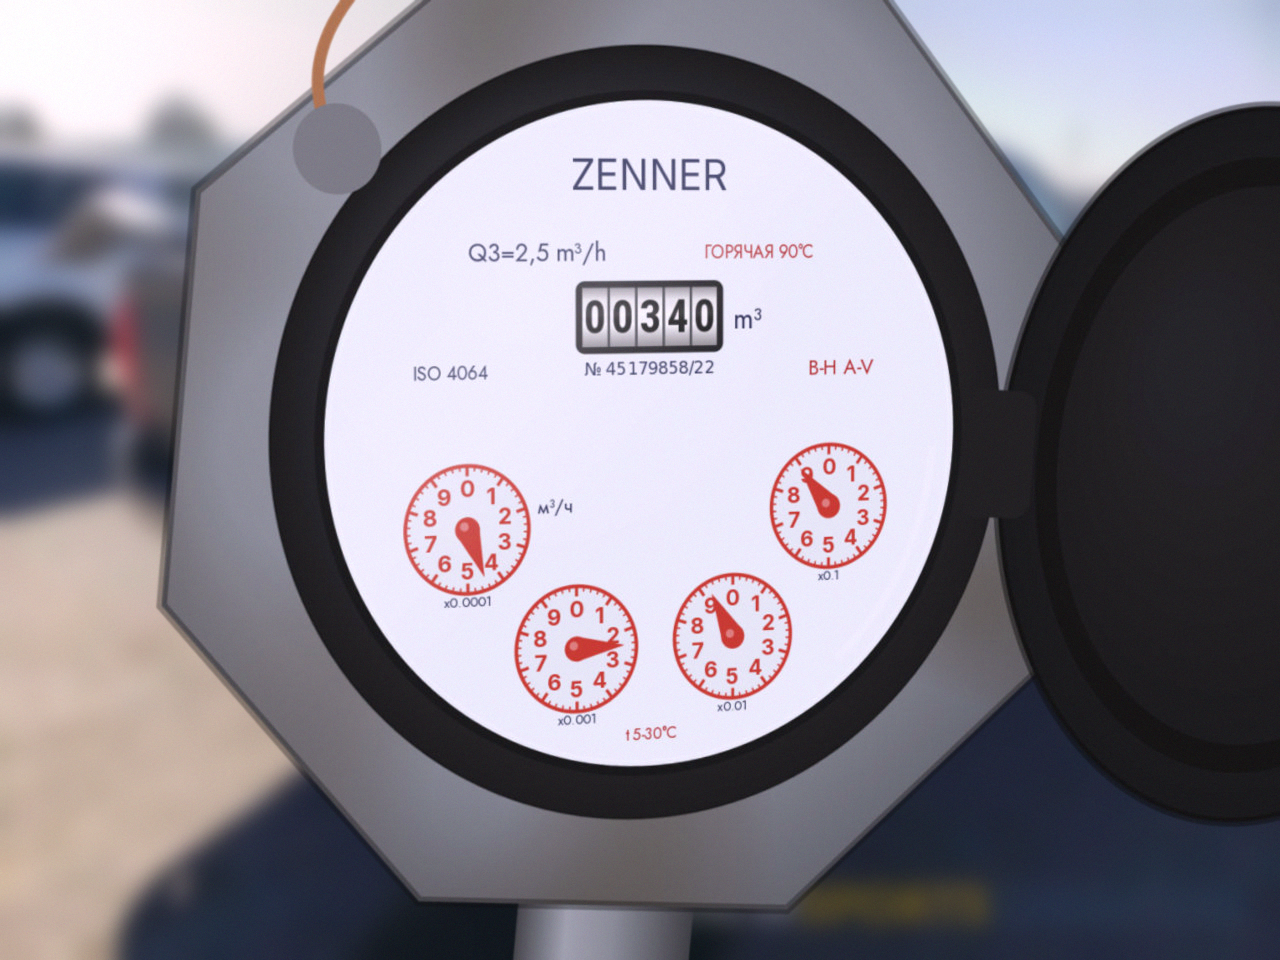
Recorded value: 340.8924m³
